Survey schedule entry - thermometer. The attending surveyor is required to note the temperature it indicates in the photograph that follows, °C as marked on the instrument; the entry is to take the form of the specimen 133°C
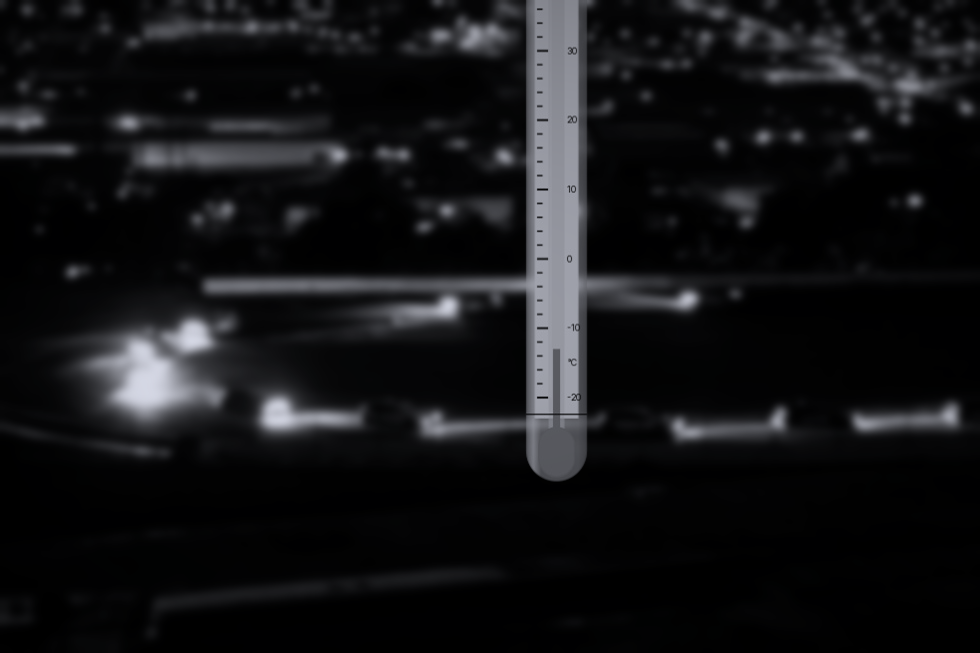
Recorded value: -13°C
